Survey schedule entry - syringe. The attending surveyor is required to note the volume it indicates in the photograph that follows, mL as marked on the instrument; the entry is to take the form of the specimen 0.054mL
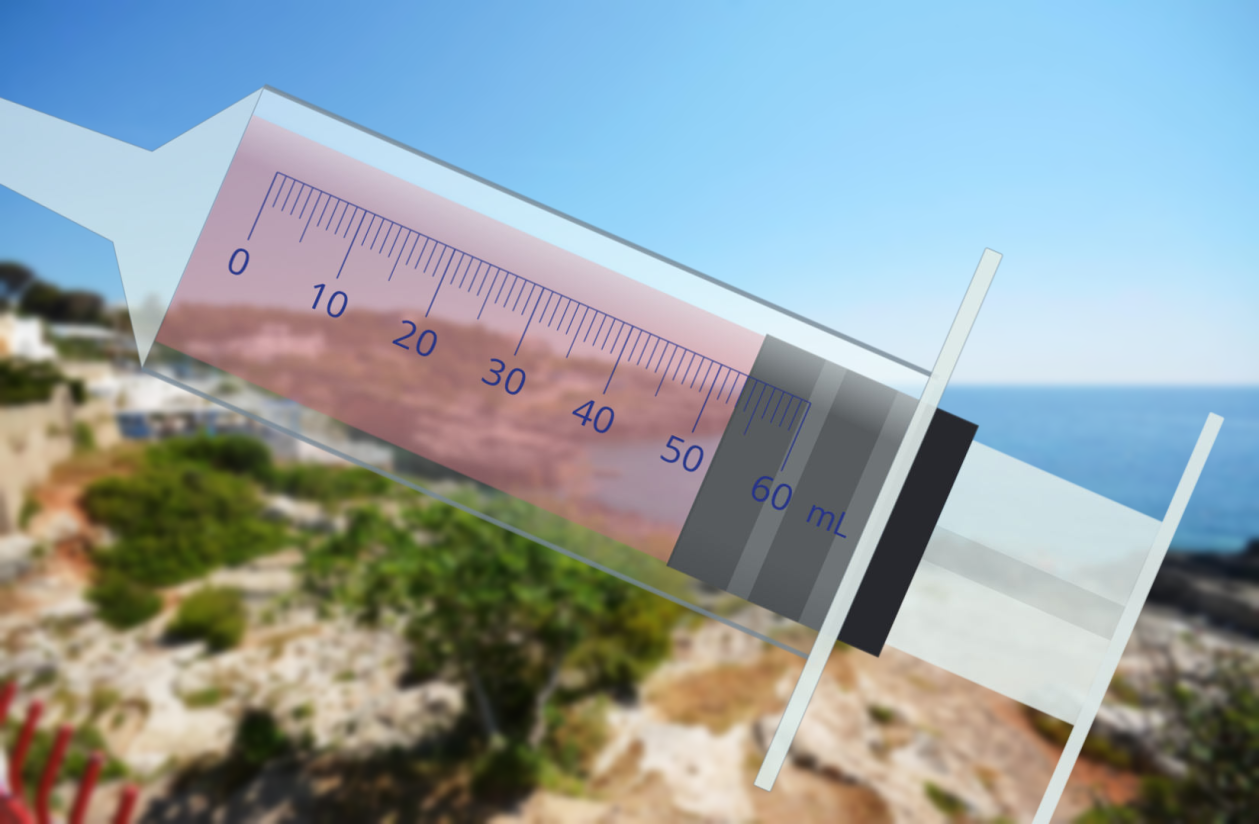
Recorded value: 53mL
